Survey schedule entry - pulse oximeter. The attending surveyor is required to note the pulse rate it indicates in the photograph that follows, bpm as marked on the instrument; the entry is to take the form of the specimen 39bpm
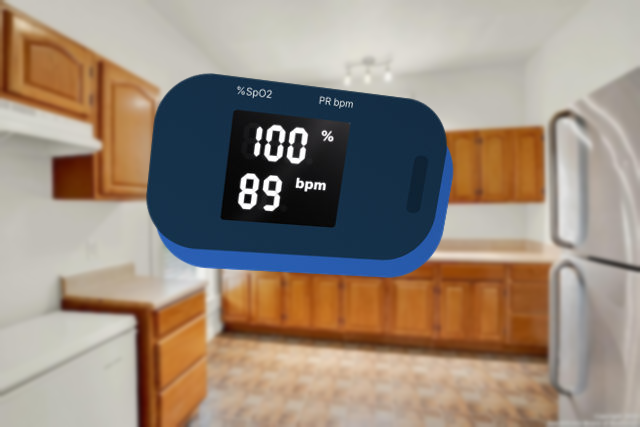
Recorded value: 89bpm
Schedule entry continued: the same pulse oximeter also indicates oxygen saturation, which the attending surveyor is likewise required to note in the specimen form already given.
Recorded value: 100%
